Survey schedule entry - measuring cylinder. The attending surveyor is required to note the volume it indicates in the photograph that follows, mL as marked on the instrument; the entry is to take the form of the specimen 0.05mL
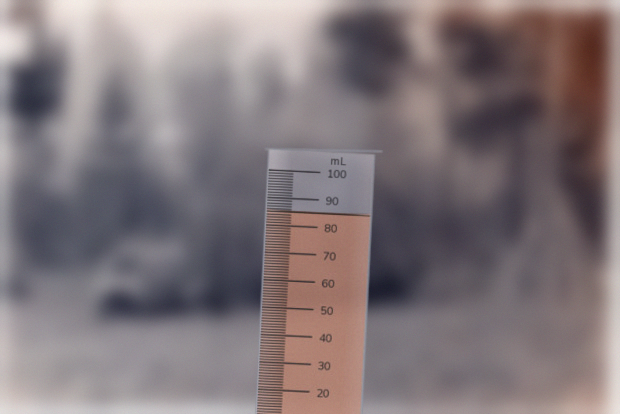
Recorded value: 85mL
